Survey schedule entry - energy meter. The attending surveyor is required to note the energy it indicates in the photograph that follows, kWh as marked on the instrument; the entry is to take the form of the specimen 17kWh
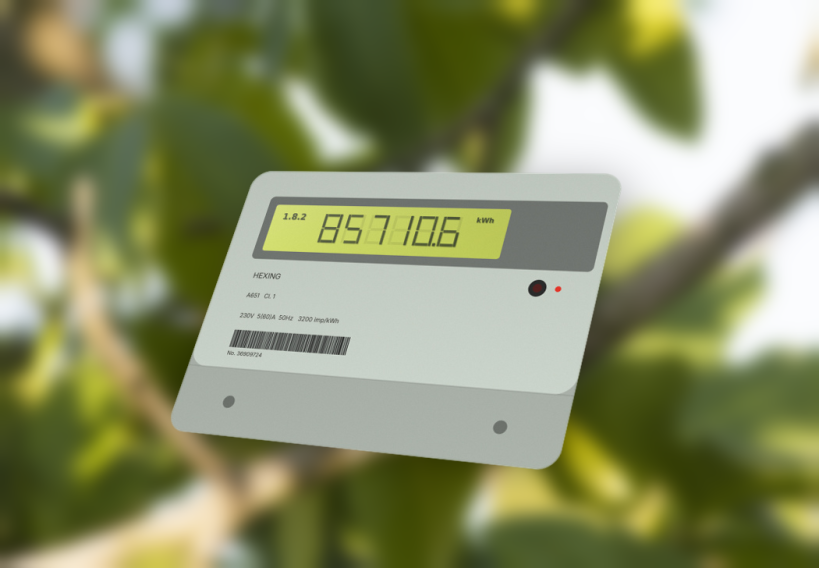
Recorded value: 85710.6kWh
